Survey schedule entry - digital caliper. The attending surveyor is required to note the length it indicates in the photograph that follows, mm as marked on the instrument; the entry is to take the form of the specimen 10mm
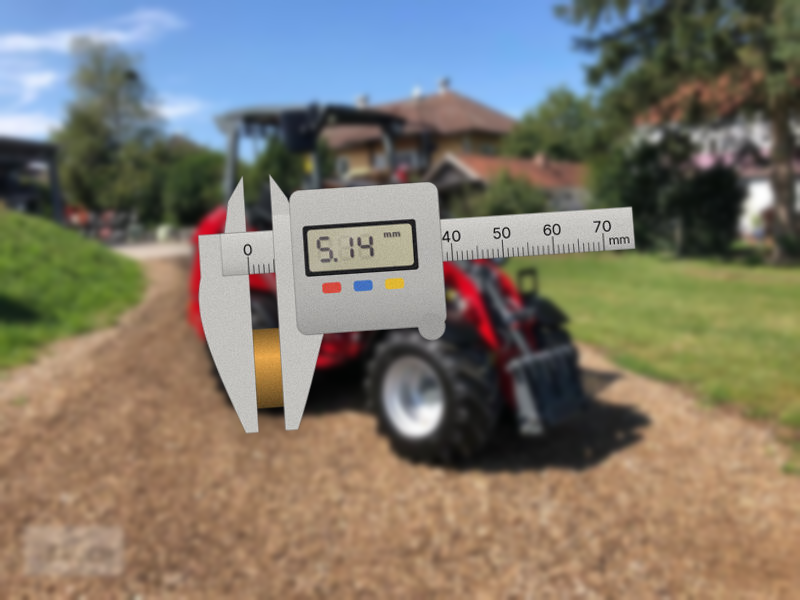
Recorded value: 5.14mm
